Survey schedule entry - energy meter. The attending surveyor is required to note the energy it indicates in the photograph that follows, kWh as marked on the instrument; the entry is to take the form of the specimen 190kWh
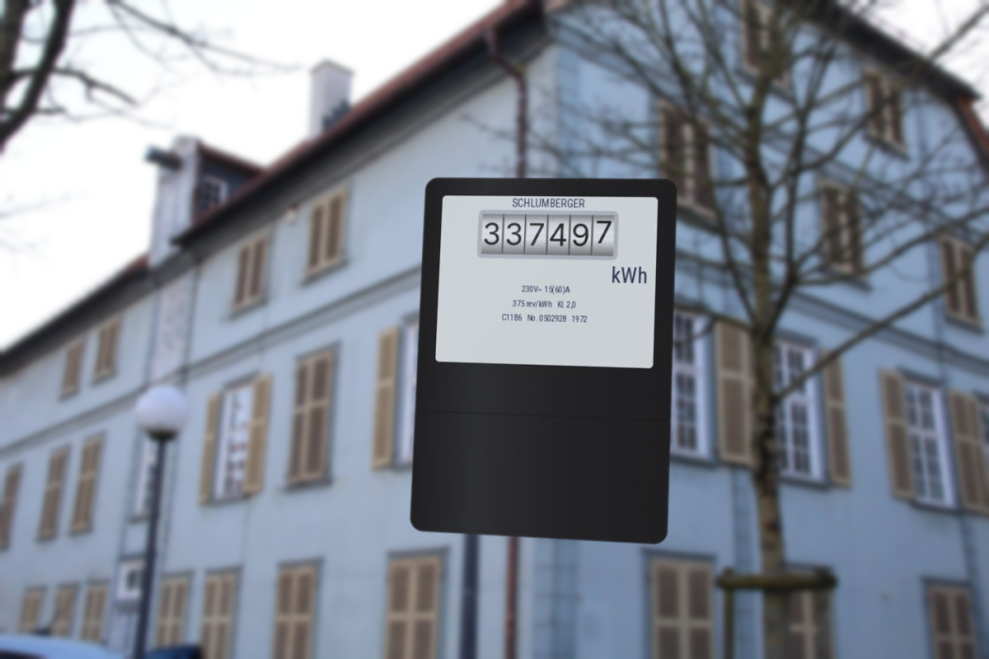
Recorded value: 337497kWh
